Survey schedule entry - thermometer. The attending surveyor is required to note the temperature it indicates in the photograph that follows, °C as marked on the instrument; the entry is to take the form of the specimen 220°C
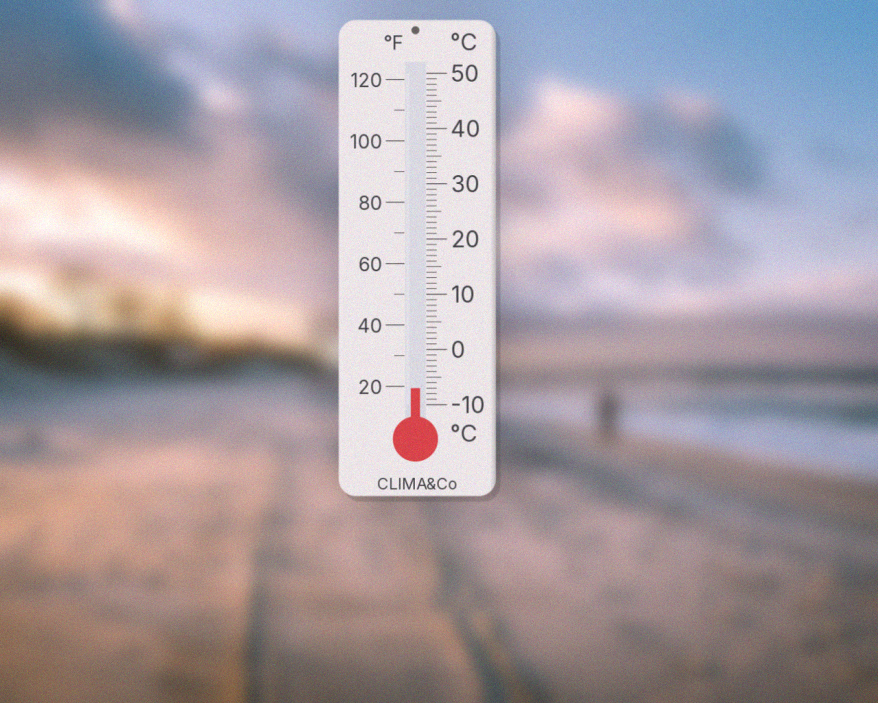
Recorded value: -7°C
